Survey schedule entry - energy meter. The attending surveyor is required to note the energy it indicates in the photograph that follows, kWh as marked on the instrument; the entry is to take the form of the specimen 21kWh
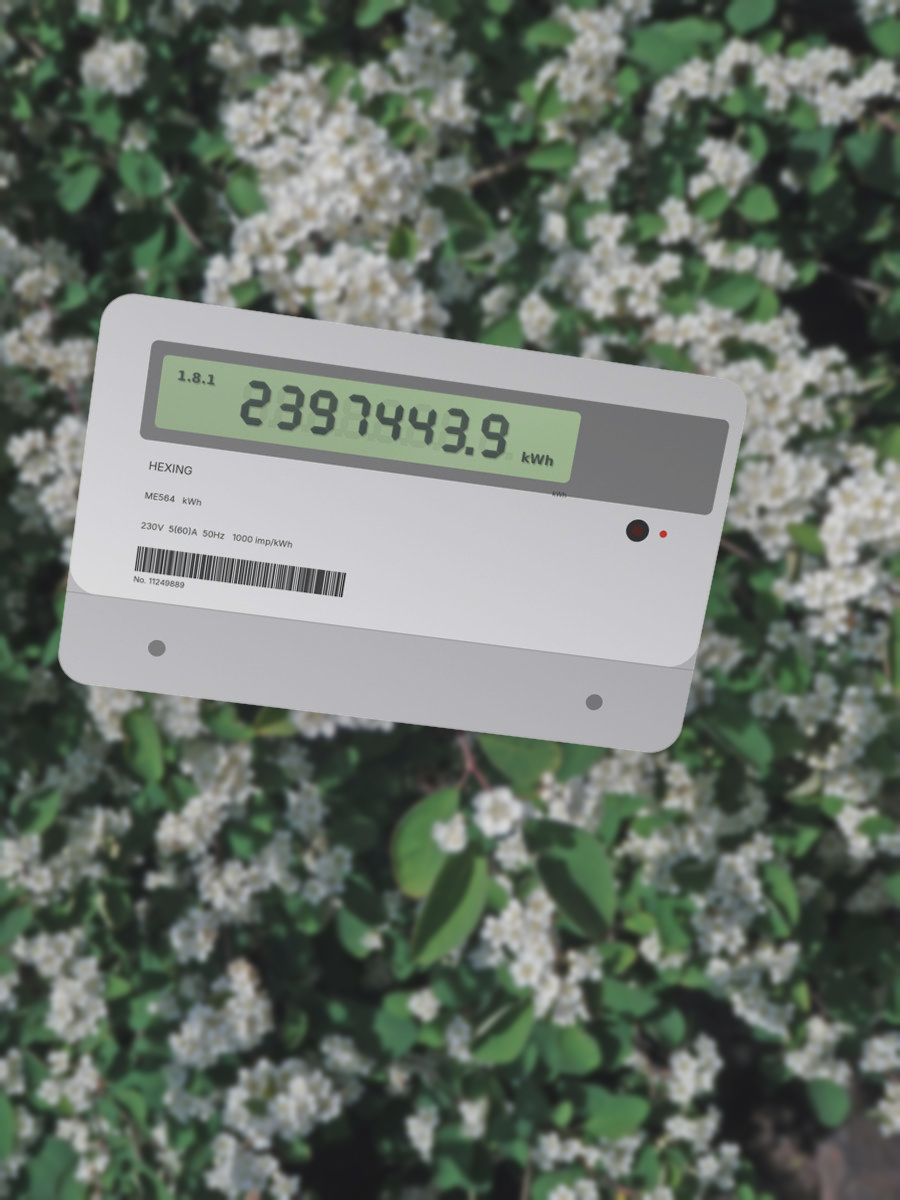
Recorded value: 2397443.9kWh
